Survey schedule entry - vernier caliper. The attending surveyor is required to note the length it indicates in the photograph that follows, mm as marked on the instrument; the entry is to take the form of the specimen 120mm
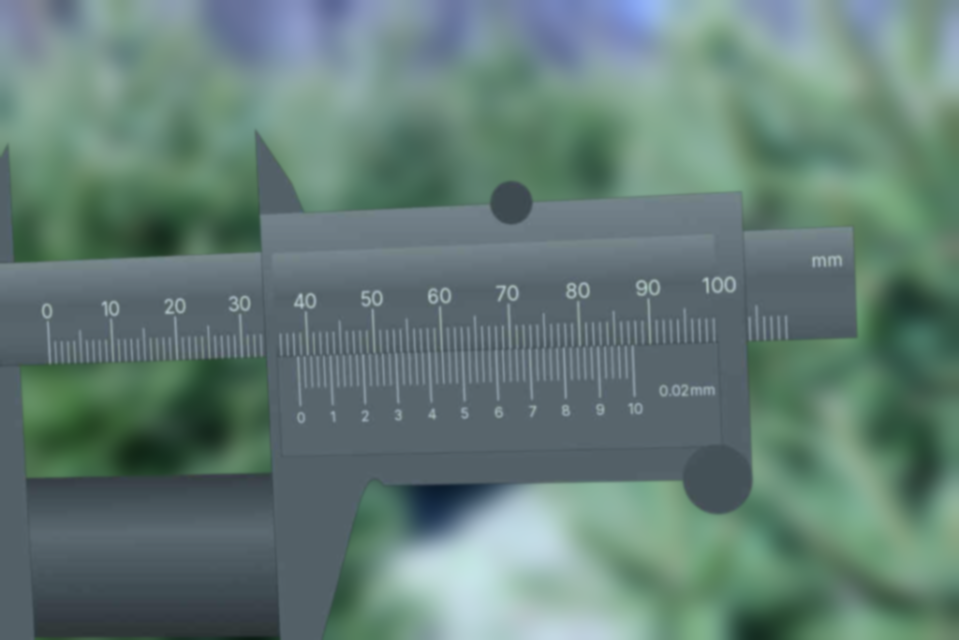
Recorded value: 38.5mm
